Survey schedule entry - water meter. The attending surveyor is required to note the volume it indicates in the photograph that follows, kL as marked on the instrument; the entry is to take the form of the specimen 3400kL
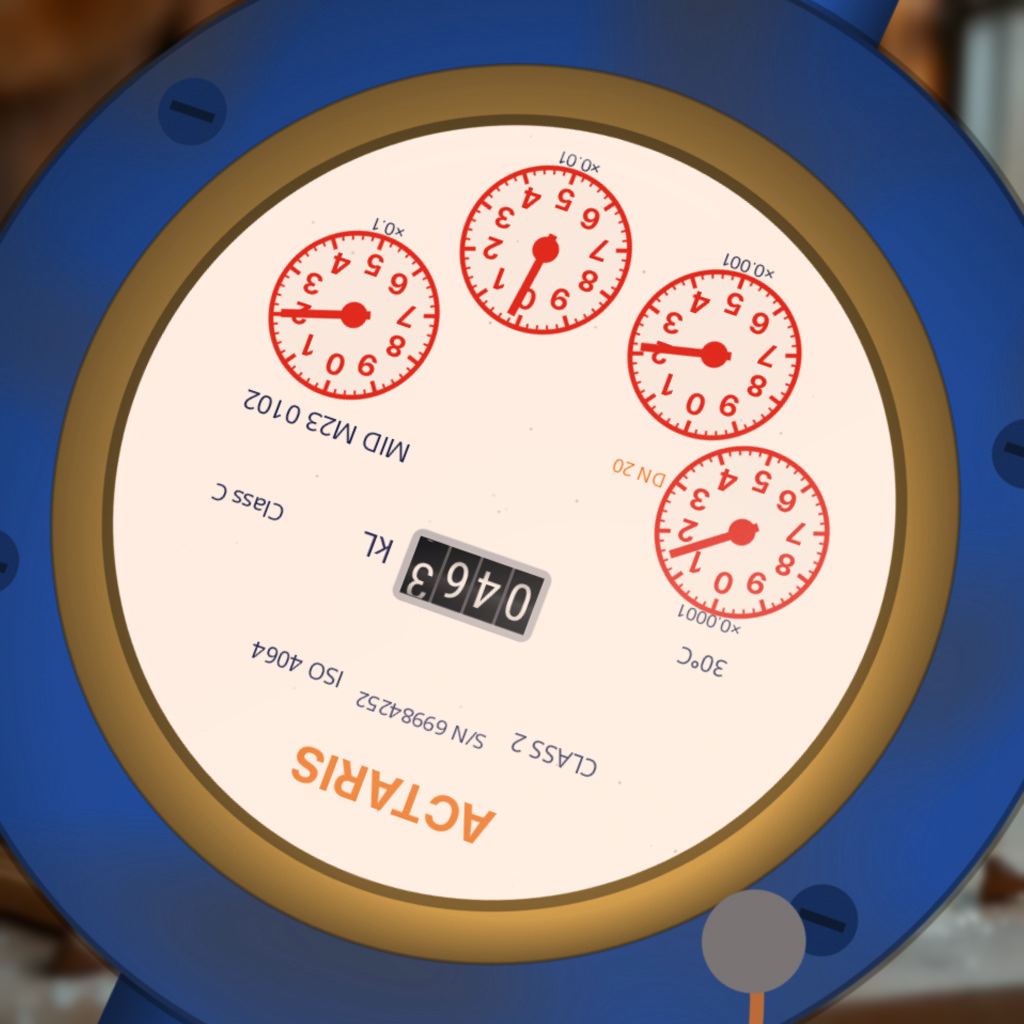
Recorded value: 463.2021kL
